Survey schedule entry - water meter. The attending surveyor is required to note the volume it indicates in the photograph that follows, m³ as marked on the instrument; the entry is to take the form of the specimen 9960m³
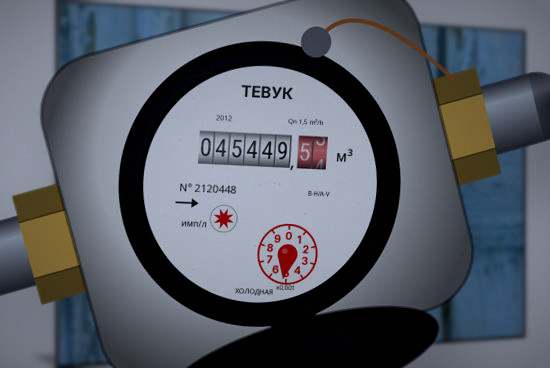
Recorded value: 45449.535m³
